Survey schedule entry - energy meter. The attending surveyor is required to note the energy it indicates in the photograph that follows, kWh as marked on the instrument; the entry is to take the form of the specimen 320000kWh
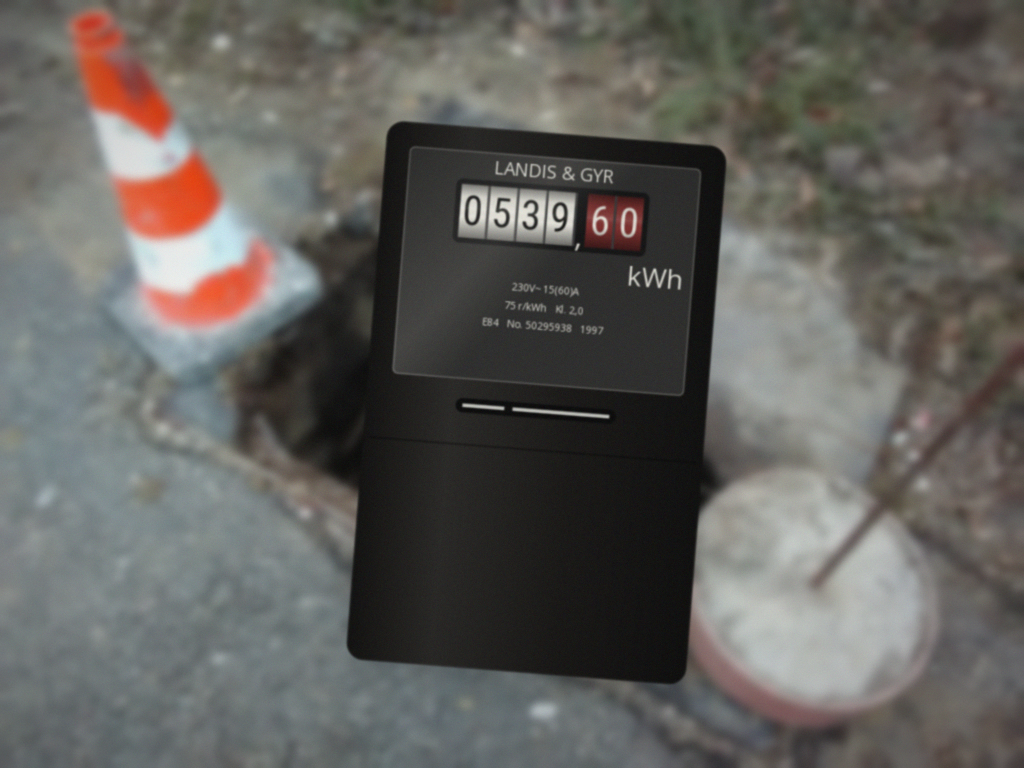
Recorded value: 539.60kWh
